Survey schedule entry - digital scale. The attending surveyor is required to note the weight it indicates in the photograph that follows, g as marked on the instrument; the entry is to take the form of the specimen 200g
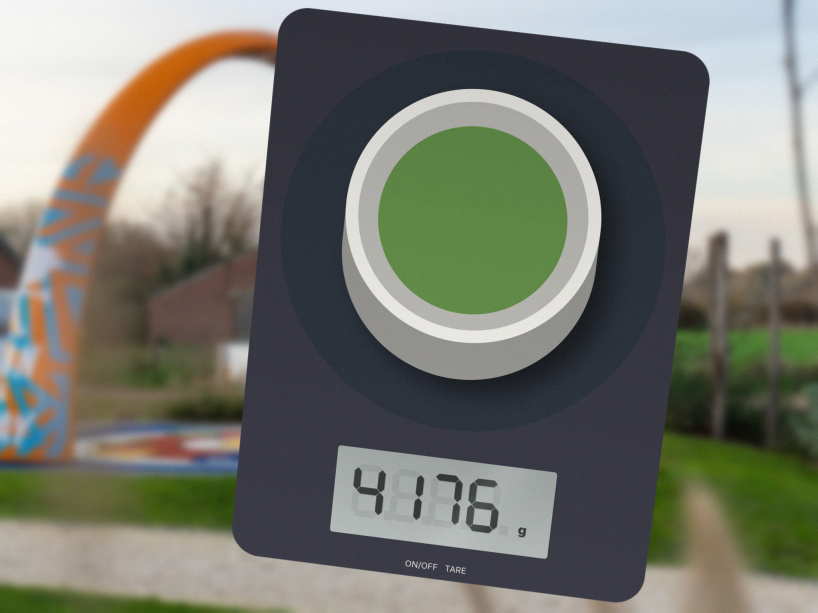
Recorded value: 4176g
